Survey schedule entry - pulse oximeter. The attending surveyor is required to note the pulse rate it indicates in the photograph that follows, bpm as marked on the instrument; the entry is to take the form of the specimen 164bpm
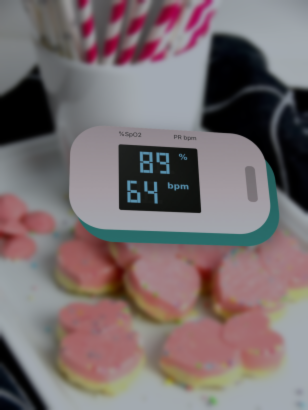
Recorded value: 64bpm
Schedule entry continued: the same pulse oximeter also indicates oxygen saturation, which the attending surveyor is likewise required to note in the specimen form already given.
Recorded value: 89%
